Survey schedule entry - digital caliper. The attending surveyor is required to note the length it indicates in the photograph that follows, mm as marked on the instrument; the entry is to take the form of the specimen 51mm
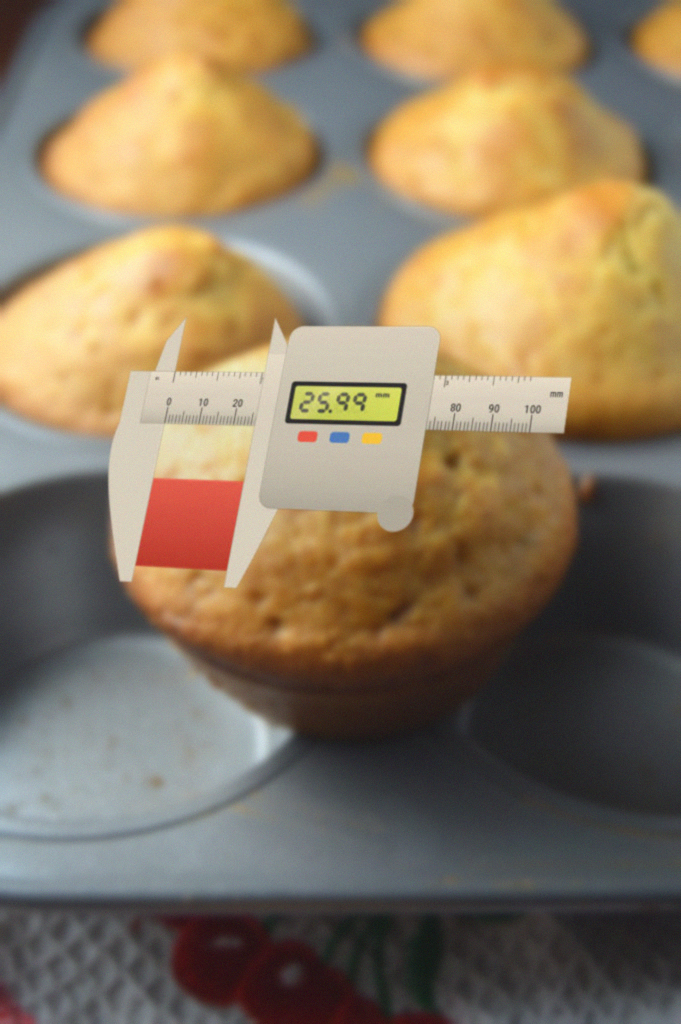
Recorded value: 25.99mm
